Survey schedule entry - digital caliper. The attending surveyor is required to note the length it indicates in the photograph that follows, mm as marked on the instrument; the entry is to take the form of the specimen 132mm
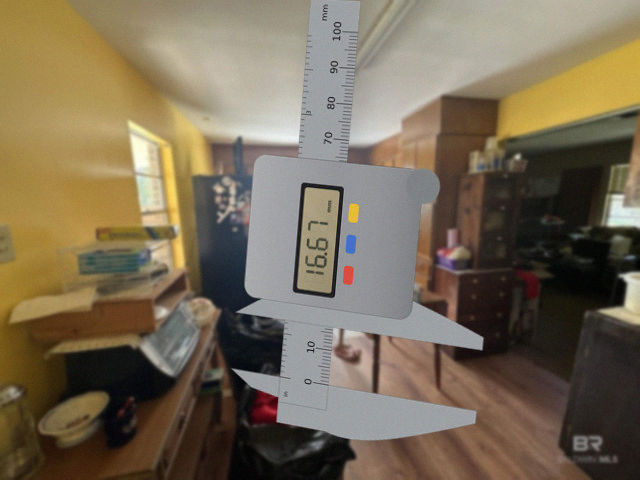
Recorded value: 16.67mm
